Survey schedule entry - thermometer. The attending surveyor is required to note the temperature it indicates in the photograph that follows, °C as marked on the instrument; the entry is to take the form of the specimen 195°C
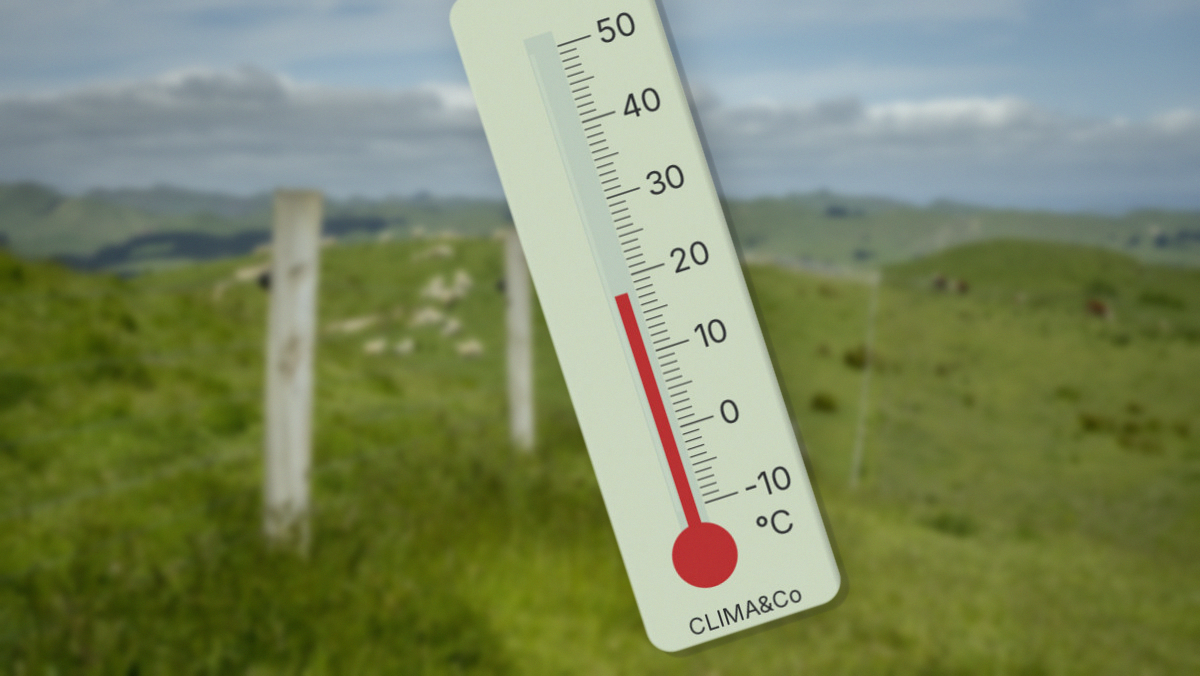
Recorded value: 18°C
